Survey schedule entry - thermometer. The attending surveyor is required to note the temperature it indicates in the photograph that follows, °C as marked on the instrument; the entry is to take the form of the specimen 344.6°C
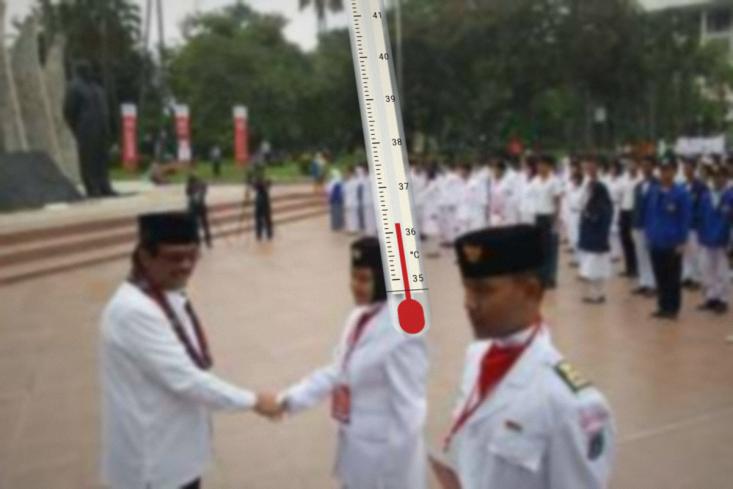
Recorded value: 36.2°C
